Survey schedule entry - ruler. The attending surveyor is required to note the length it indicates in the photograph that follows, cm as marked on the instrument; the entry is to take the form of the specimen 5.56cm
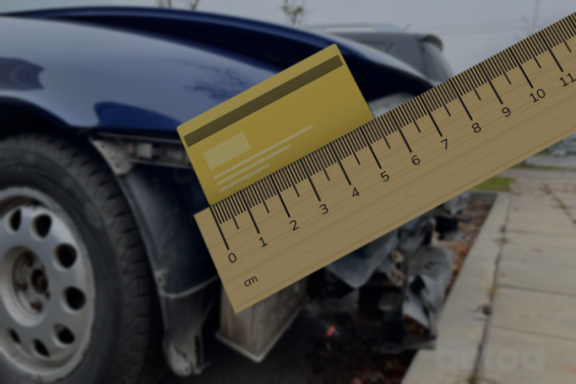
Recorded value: 5.5cm
